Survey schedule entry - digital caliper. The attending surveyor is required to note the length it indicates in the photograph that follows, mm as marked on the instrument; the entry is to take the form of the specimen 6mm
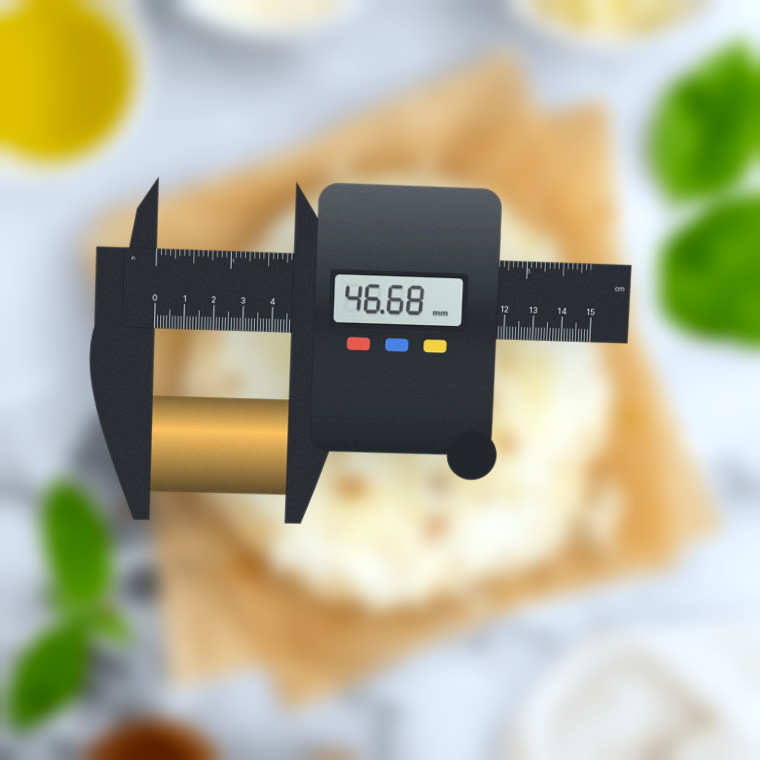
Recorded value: 46.68mm
